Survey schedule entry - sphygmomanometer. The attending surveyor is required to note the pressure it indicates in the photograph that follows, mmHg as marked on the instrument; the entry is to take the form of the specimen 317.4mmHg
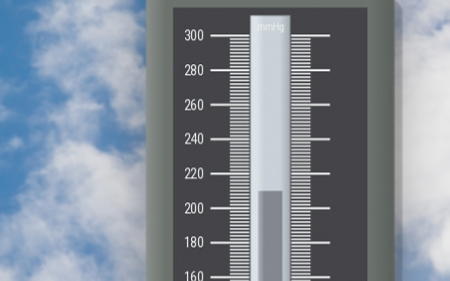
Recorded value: 210mmHg
